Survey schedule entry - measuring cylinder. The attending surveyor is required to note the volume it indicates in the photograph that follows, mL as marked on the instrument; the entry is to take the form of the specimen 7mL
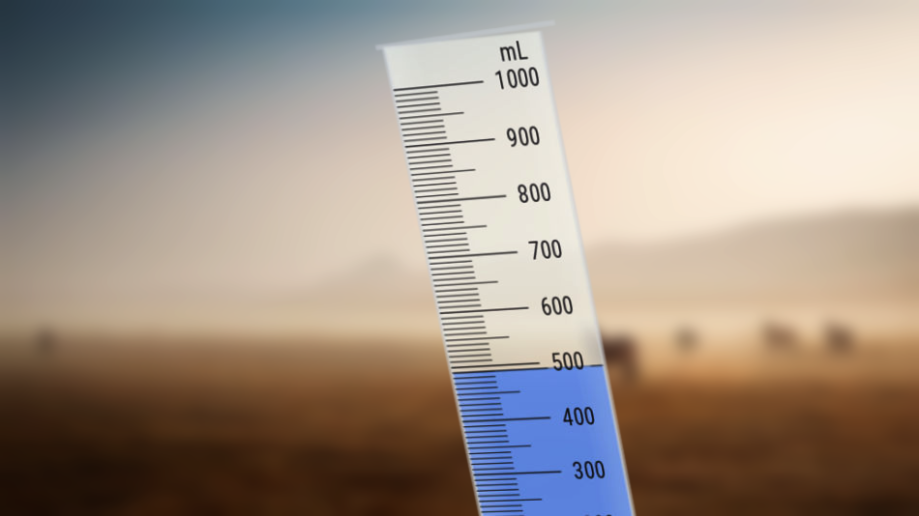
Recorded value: 490mL
